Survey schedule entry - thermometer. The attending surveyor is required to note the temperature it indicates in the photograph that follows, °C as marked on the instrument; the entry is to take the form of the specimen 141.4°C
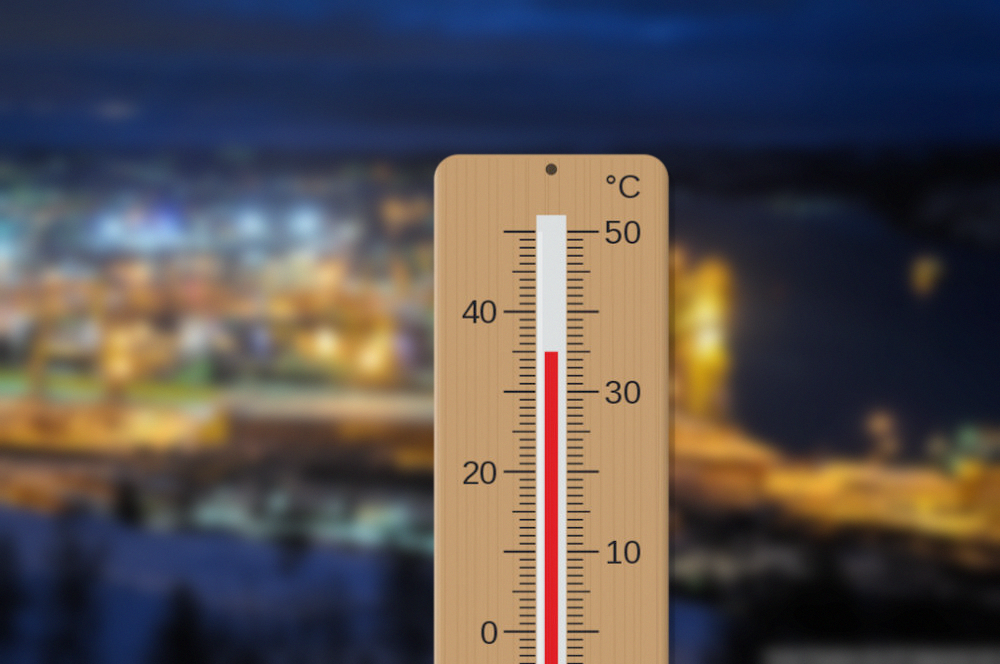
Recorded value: 35°C
